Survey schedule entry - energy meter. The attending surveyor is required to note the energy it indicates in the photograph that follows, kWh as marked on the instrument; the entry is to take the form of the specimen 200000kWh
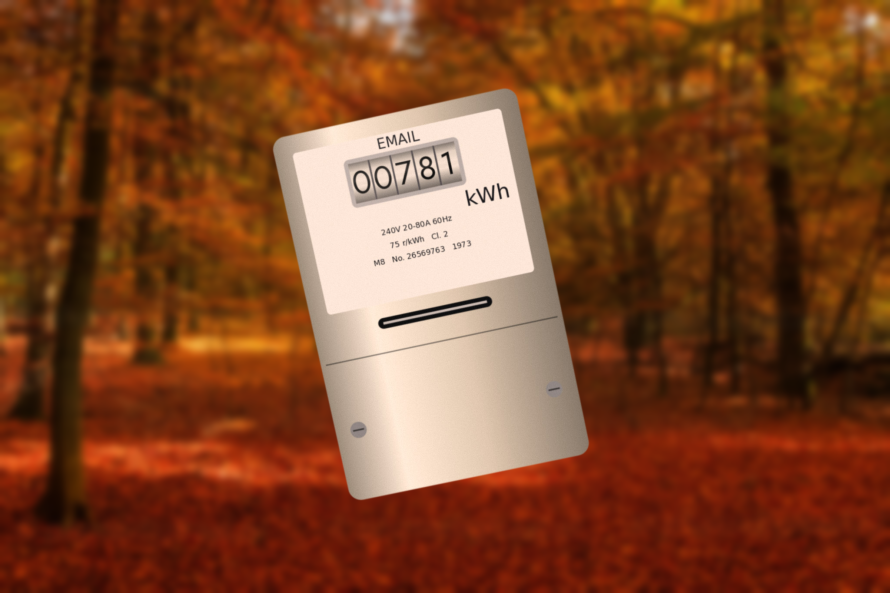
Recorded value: 781kWh
